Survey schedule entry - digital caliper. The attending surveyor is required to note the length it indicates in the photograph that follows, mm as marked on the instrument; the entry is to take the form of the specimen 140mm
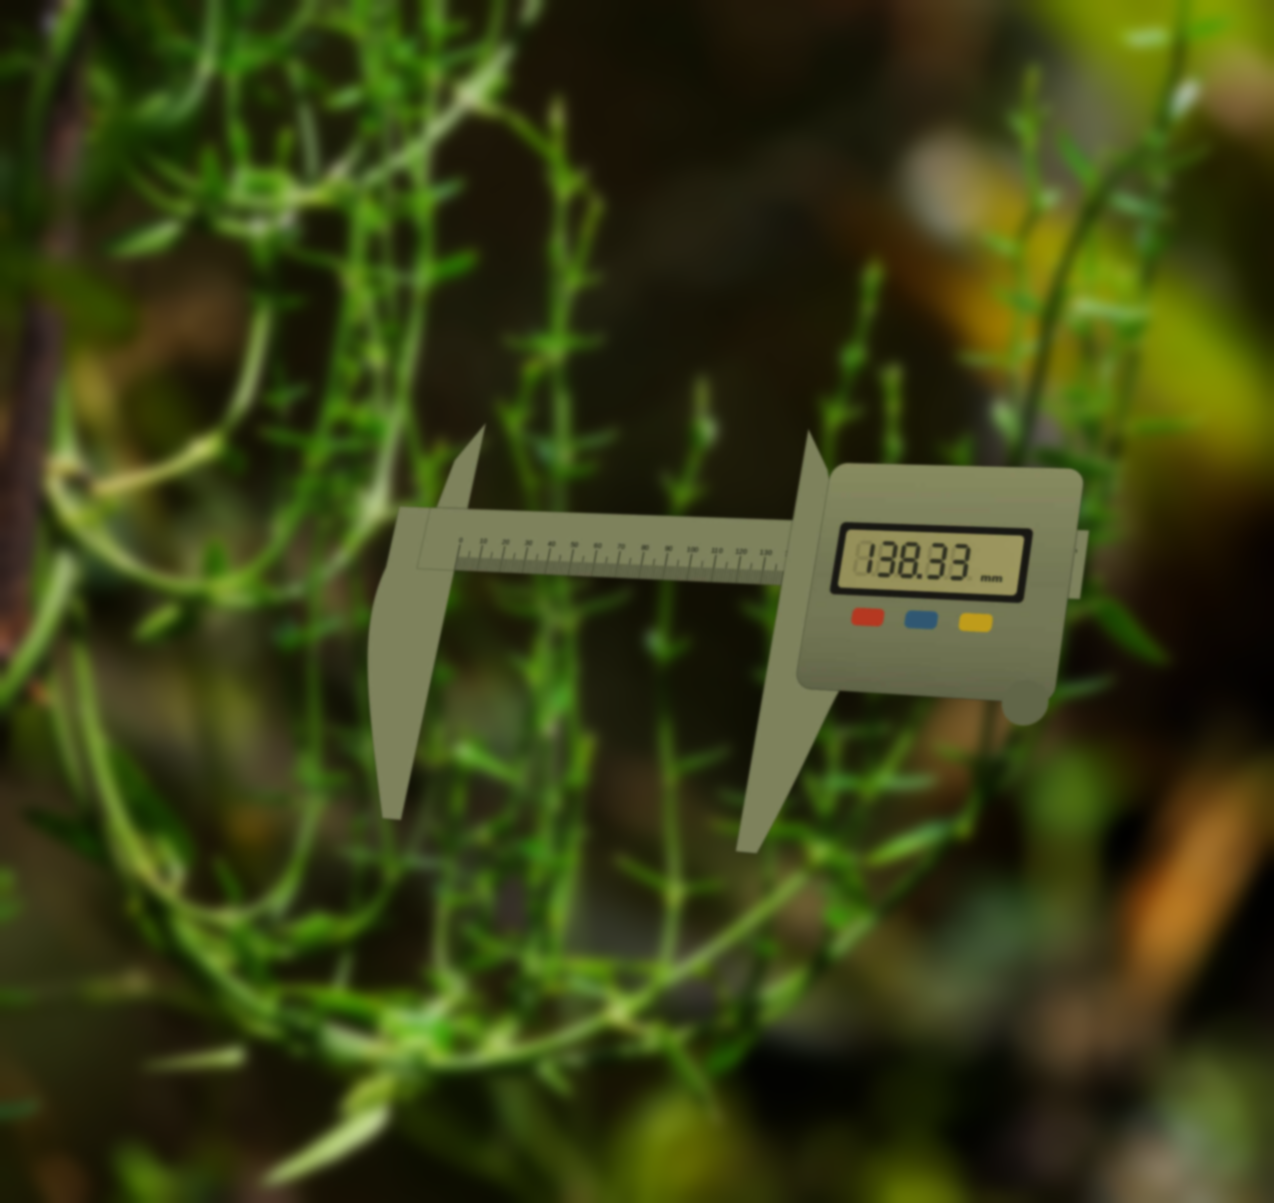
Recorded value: 138.33mm
